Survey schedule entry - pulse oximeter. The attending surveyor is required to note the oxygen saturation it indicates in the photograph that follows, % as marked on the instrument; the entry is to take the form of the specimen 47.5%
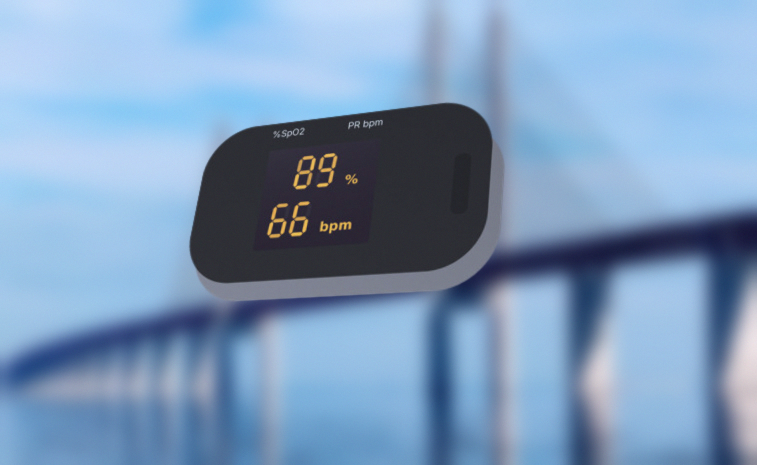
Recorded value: 89%
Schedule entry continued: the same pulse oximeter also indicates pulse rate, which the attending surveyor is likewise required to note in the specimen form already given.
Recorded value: 66bpm
